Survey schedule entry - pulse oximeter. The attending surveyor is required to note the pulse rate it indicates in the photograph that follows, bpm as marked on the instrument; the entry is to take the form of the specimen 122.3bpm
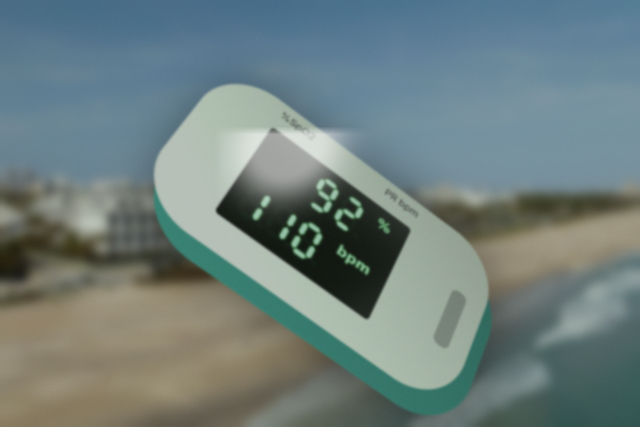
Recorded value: 110bpm
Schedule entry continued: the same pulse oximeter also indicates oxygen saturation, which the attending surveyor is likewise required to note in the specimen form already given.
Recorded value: 92%
